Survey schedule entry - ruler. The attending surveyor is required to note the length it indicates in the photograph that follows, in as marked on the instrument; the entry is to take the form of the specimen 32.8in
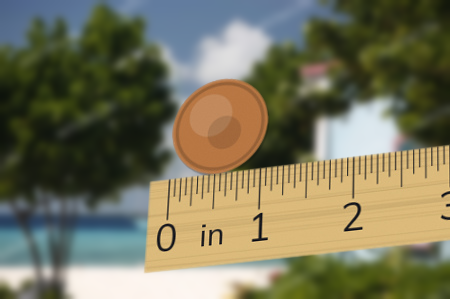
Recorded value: 1.0625in
